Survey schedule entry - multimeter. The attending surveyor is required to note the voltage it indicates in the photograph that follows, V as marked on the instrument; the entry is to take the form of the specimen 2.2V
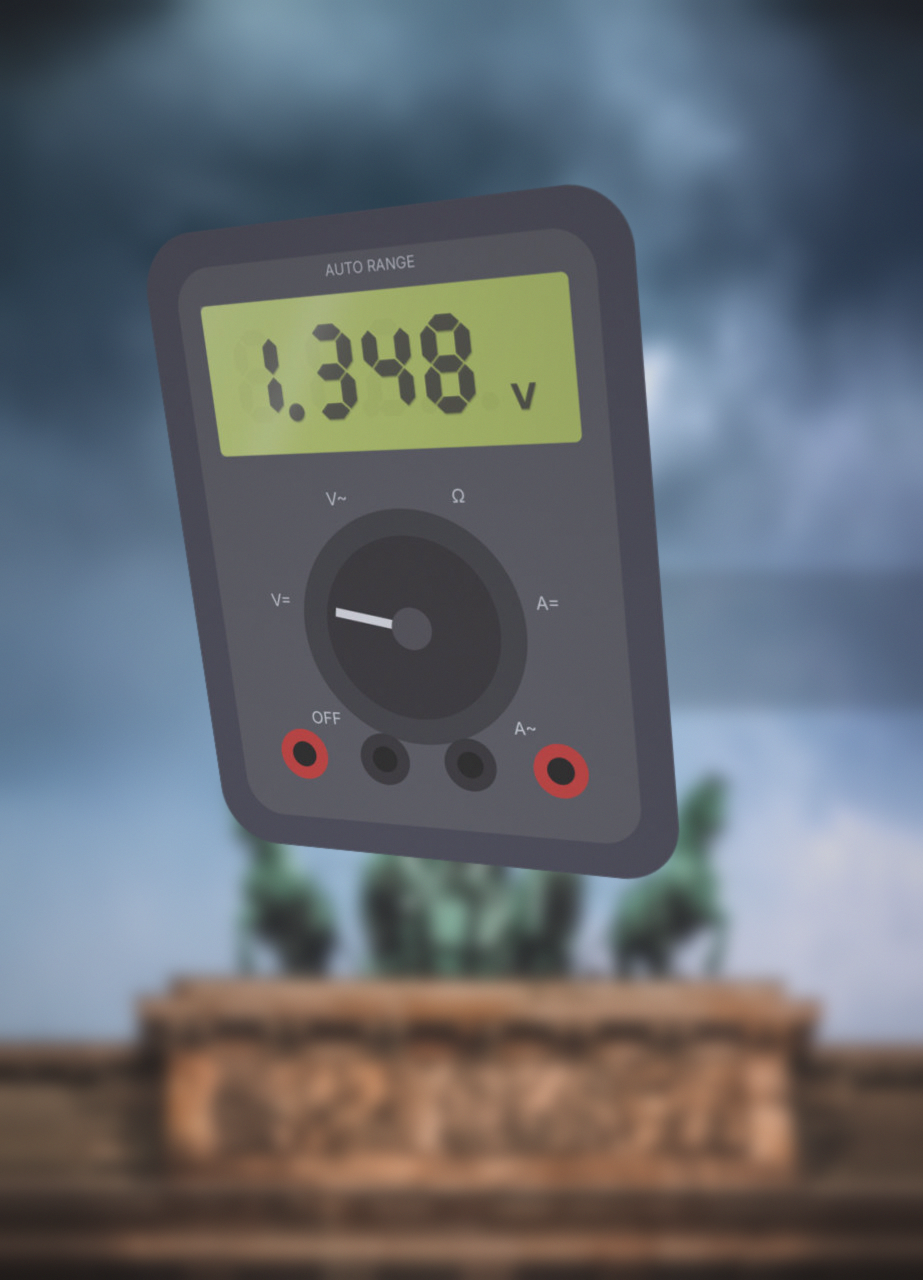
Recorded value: 1.348V
